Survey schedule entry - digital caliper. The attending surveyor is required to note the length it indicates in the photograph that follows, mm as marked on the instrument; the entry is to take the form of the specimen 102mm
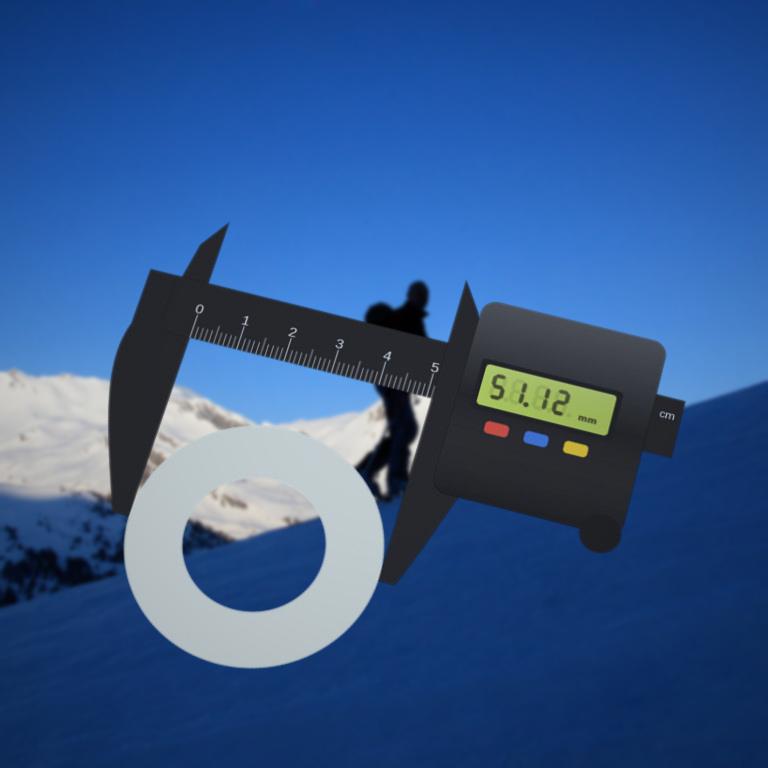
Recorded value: 51.12mm
